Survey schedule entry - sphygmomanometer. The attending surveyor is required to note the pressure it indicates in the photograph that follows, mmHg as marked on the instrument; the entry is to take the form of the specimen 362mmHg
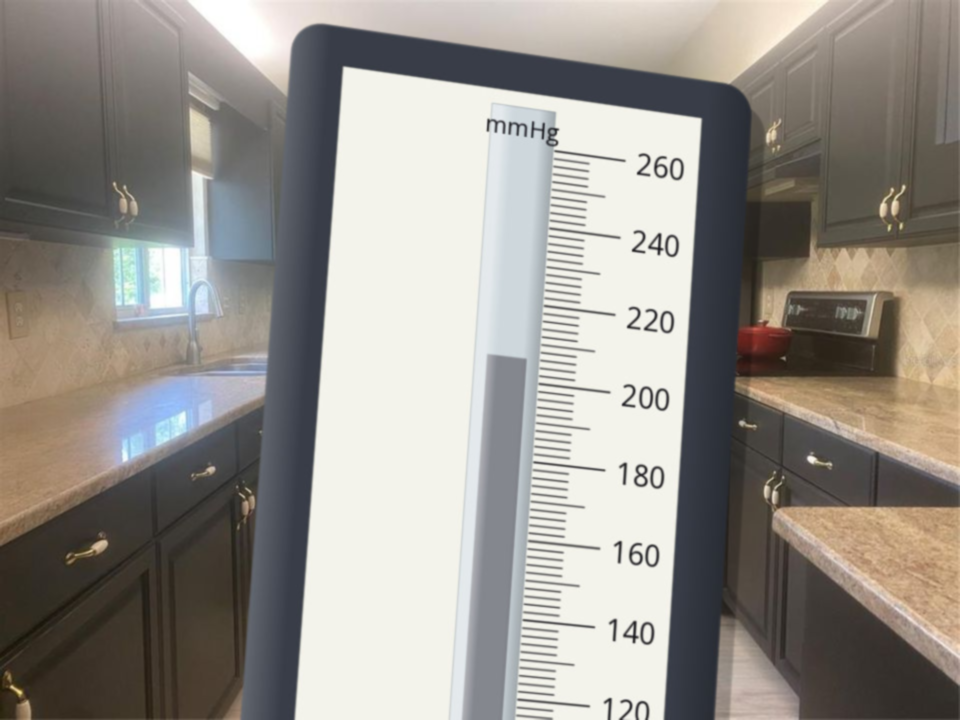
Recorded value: 206mmHg
